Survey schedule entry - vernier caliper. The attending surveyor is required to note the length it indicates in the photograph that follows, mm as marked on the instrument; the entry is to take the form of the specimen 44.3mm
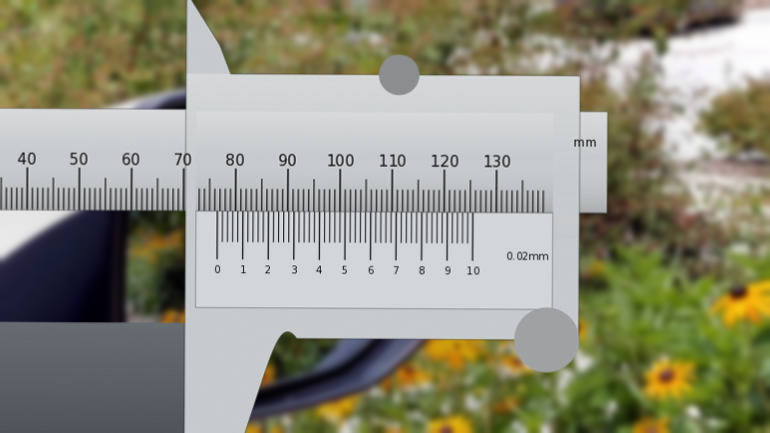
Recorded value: 76.5mm
